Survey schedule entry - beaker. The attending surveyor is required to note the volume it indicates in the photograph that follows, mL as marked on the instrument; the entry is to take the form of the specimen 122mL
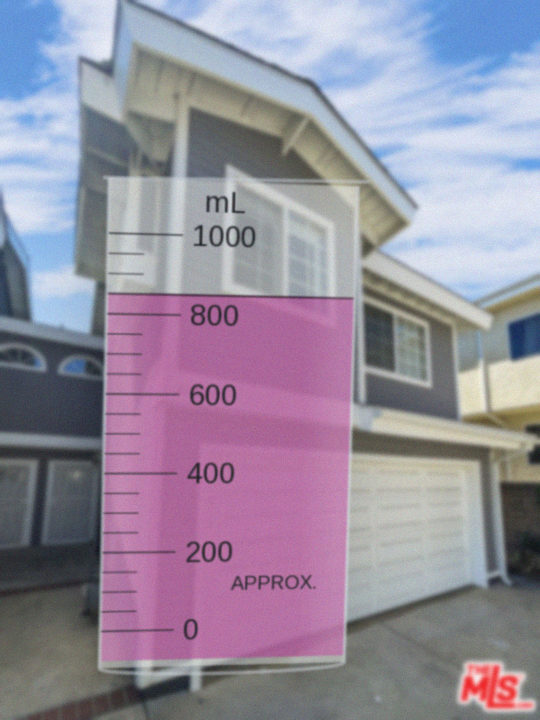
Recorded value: 850mL
